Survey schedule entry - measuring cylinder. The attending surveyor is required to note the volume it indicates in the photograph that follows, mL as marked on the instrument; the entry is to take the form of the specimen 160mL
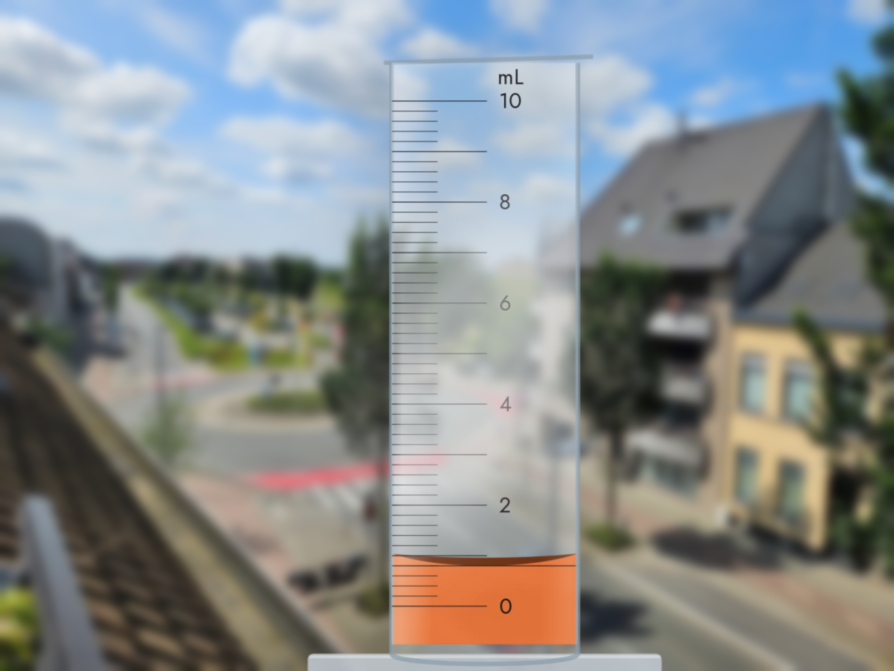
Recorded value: 0.8mL
